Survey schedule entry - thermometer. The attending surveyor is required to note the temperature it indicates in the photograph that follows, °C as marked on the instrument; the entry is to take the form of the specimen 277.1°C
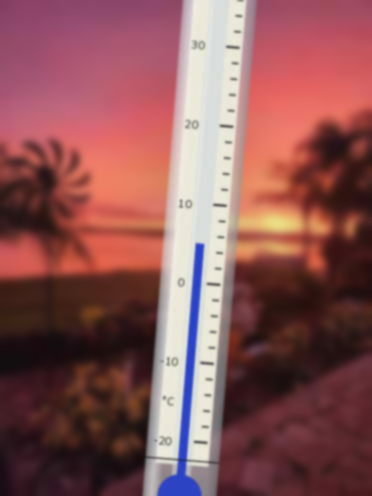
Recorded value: 5°C
